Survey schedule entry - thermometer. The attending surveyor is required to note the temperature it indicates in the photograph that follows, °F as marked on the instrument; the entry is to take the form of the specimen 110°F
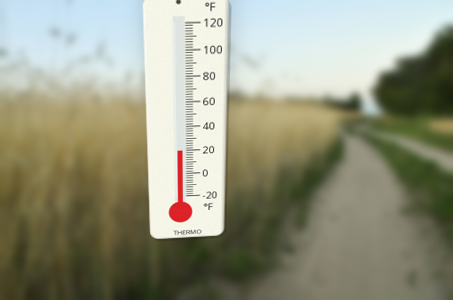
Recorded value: 20°F
